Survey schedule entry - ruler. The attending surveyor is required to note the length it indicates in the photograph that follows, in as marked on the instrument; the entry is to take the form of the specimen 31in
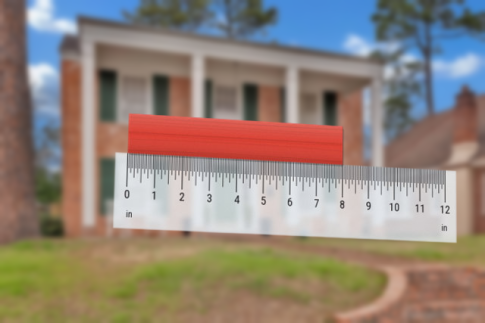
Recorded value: 8in
